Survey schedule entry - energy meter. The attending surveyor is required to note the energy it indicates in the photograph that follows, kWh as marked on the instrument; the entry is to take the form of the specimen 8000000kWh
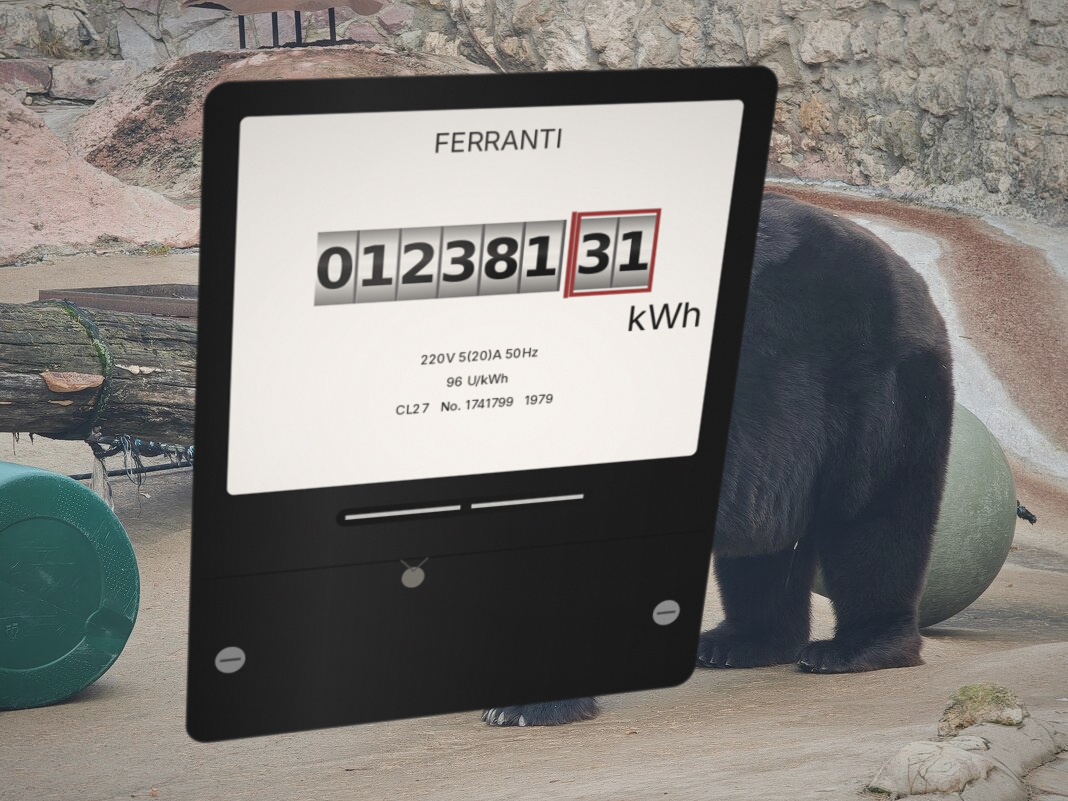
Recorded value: 12381.31kWh
